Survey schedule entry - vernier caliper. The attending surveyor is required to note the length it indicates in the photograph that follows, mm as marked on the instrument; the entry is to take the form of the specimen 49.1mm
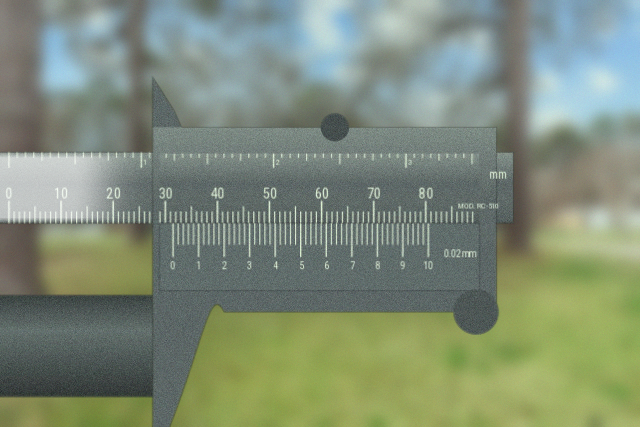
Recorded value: 31.5mm
